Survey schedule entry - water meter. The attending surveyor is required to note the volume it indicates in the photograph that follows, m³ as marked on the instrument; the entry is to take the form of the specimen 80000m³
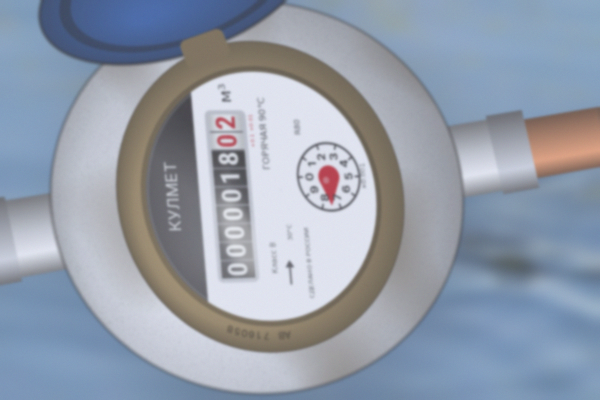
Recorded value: 18.027m³
